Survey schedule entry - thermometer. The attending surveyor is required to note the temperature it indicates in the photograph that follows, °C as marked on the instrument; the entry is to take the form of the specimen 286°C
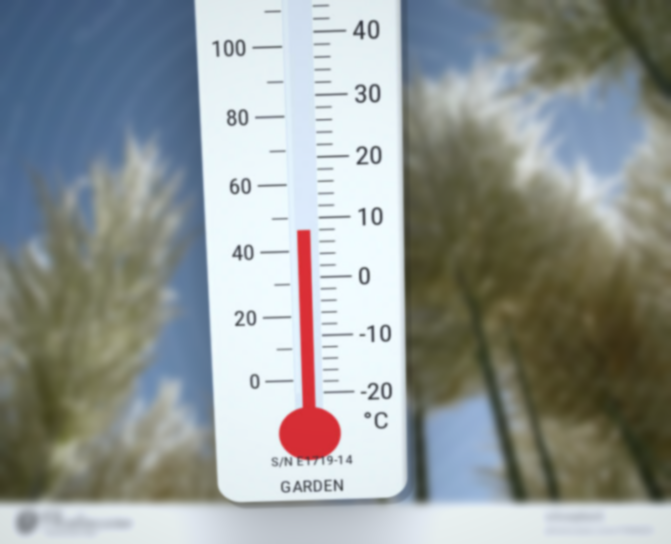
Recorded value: 8°C
